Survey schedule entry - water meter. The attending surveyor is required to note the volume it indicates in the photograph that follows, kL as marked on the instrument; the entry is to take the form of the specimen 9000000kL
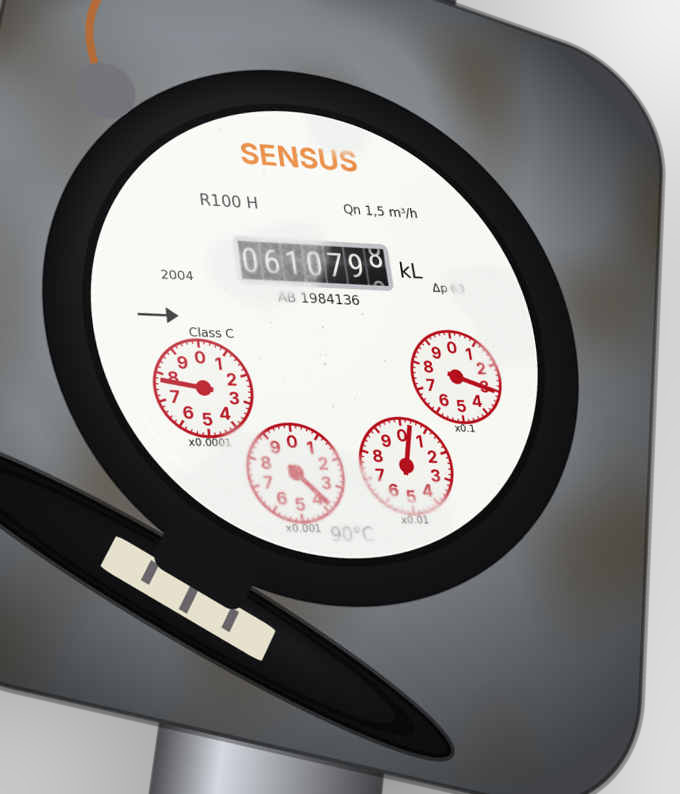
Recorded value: 610798.3037kL
